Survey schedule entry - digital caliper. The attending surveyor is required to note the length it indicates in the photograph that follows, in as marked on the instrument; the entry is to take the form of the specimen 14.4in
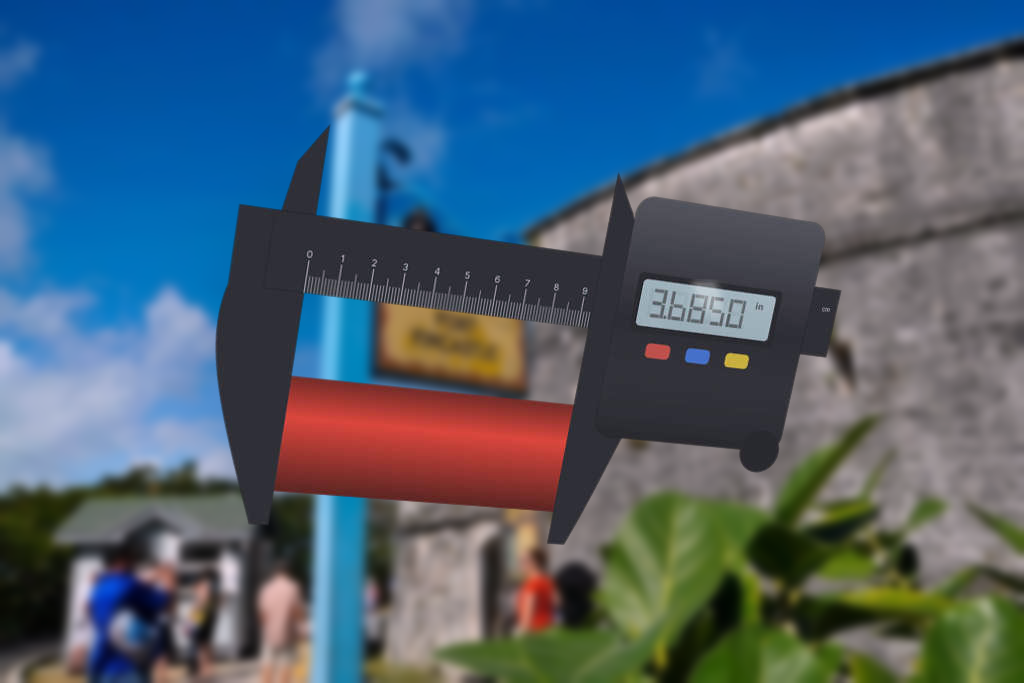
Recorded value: 3.6850in
